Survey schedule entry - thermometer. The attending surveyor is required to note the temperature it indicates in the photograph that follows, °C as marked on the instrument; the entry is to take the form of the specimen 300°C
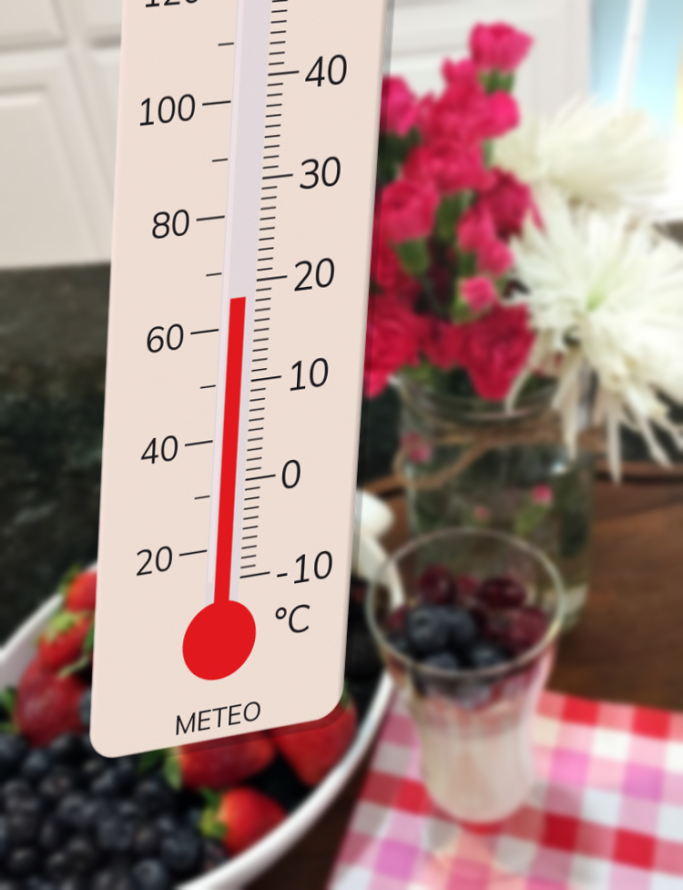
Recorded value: 18.5°C
